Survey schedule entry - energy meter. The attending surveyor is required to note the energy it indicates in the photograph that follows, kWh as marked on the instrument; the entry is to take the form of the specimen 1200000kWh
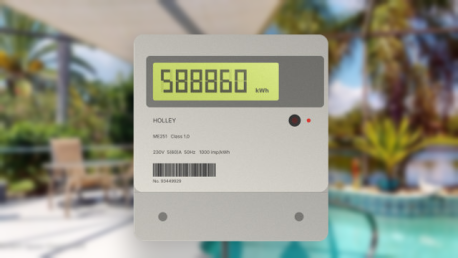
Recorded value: 588860kWh
